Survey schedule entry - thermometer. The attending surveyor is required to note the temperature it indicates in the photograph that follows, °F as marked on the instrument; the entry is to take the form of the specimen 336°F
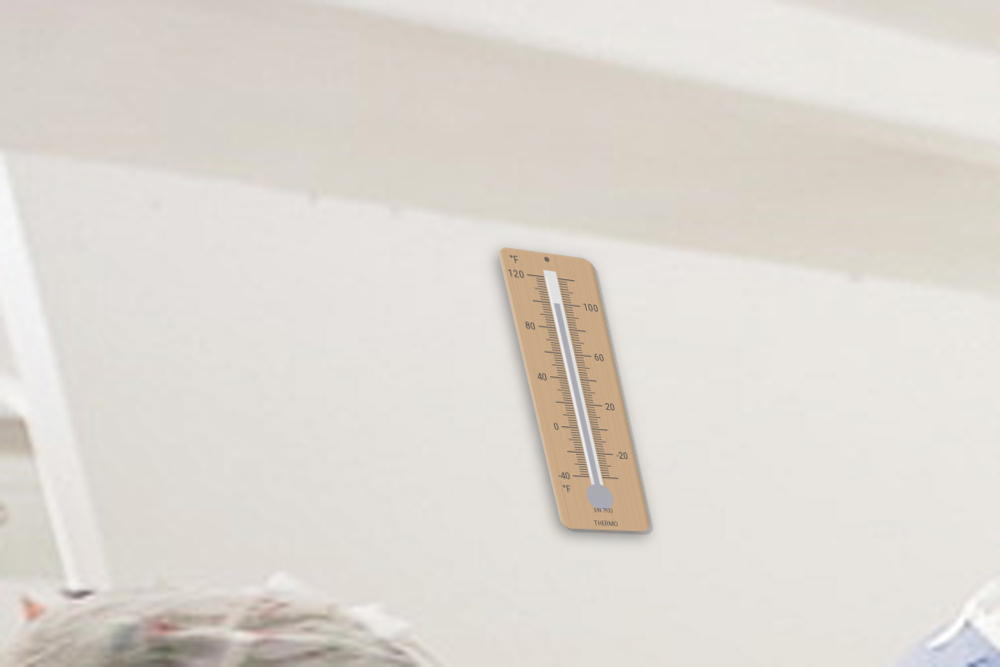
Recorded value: 100°F
